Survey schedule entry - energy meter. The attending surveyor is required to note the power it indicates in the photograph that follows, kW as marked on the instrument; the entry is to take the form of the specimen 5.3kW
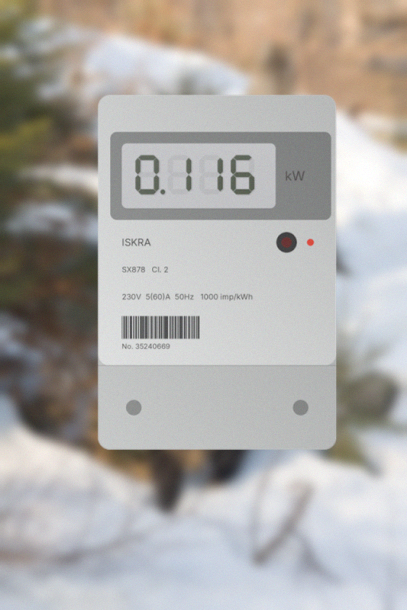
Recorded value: 0.116kW
